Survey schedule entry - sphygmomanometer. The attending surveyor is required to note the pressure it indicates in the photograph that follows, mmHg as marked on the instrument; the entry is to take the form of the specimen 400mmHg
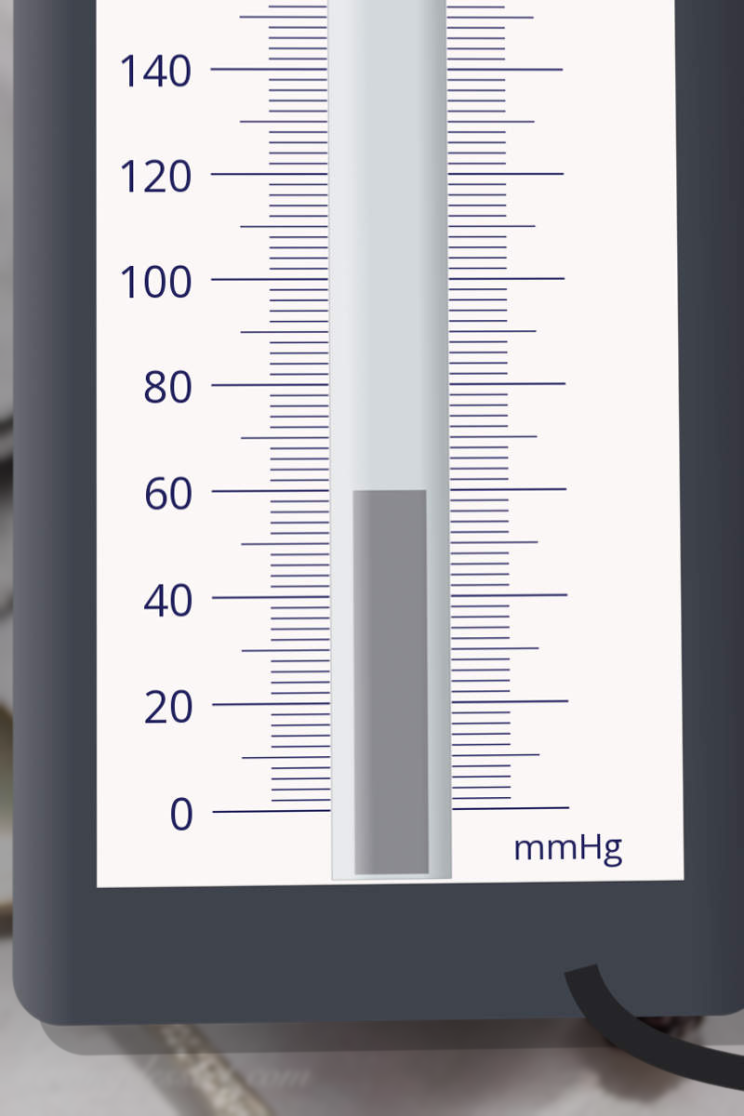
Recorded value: 60mmHg
